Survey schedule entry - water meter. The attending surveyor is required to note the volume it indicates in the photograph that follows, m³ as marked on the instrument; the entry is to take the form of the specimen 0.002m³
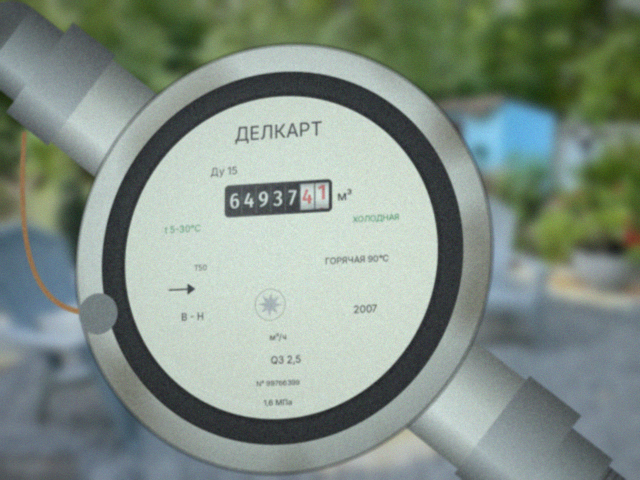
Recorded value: 64937.41m³
